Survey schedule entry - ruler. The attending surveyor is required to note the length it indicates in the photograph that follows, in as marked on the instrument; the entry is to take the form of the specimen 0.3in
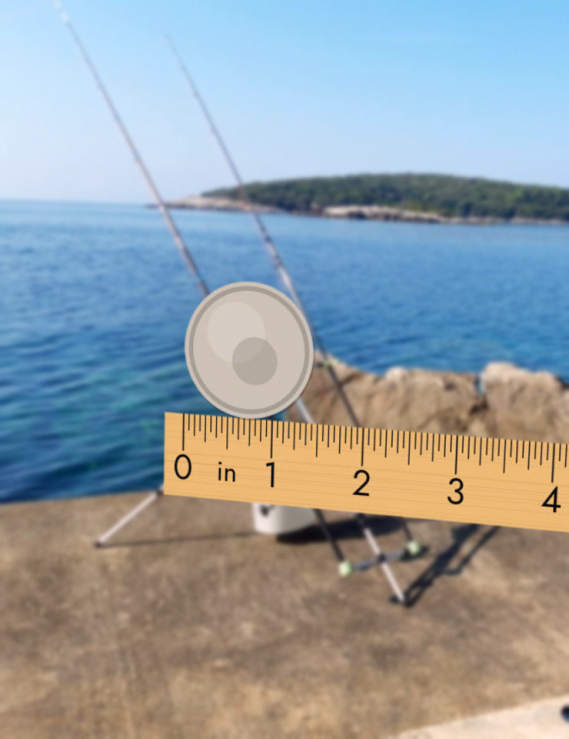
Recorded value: 1.4375in
